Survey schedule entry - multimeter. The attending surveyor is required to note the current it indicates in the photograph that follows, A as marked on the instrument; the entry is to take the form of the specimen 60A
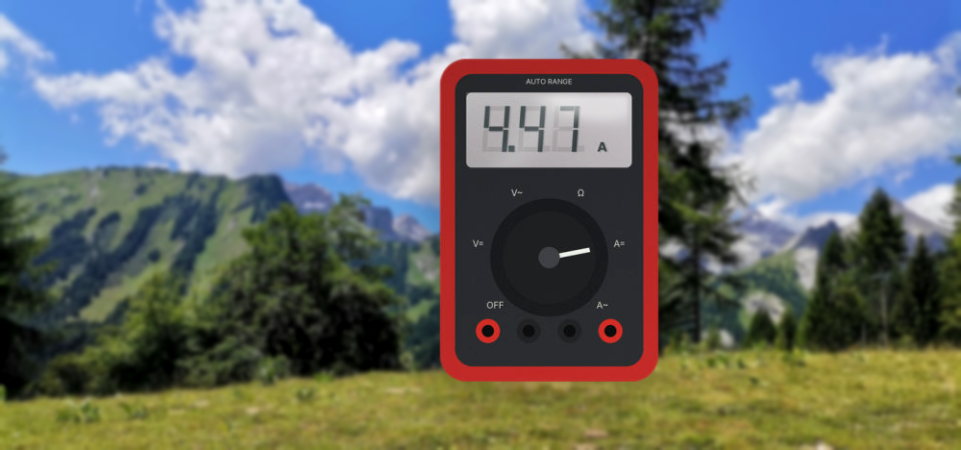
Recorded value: 4.47A
